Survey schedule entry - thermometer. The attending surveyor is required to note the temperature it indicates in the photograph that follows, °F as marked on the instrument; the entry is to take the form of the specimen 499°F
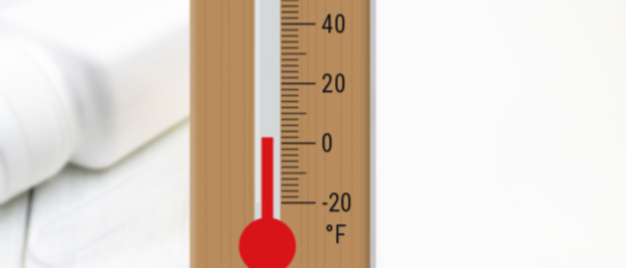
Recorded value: 2°F
